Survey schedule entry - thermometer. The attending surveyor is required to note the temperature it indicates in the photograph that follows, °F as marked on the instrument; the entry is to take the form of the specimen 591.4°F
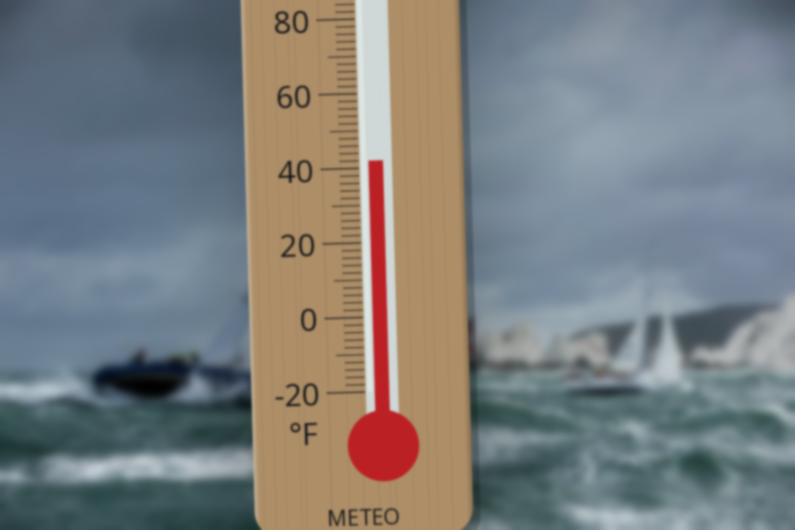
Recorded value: 42°F
